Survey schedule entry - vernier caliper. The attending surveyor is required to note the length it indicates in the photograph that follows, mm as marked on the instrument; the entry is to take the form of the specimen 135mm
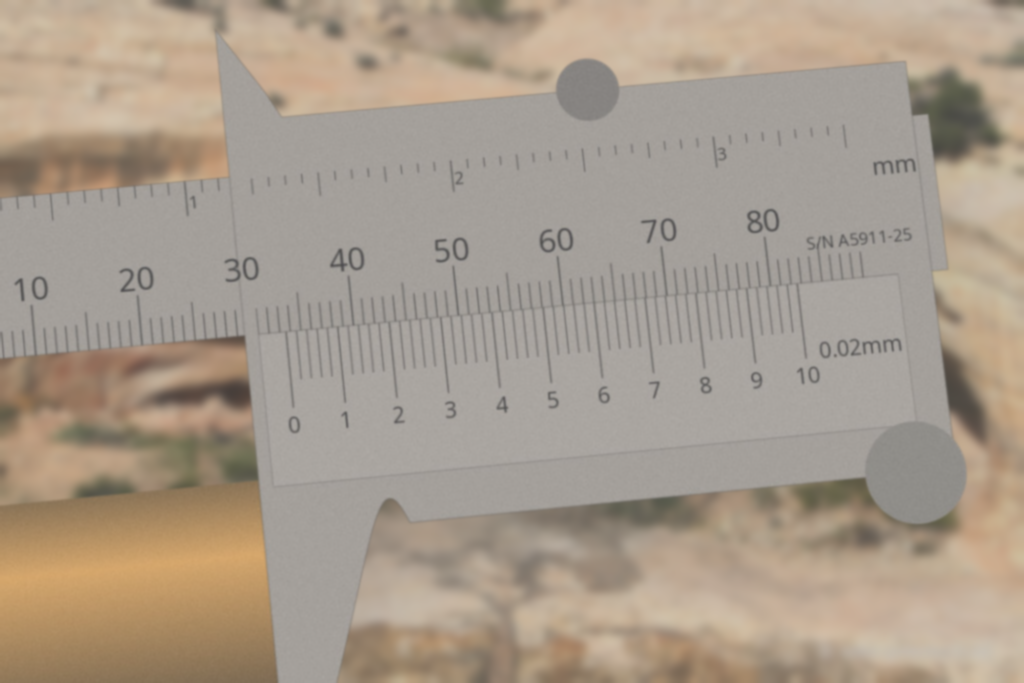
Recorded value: 33.6mm
